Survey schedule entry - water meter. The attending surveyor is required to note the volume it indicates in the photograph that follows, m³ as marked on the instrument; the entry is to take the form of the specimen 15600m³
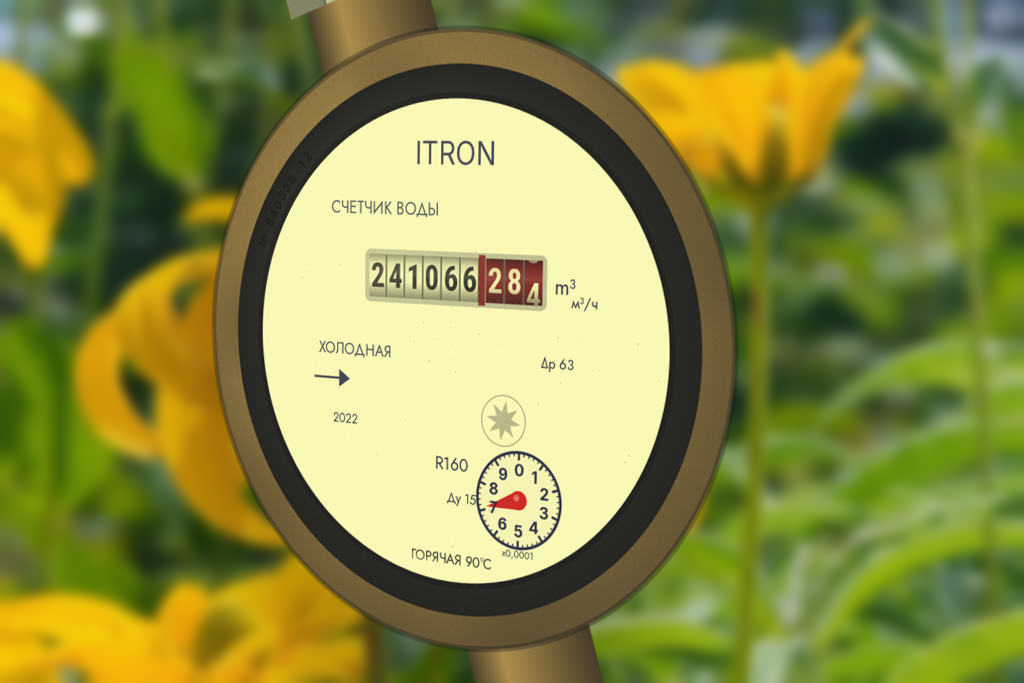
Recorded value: 241066.2837m³
